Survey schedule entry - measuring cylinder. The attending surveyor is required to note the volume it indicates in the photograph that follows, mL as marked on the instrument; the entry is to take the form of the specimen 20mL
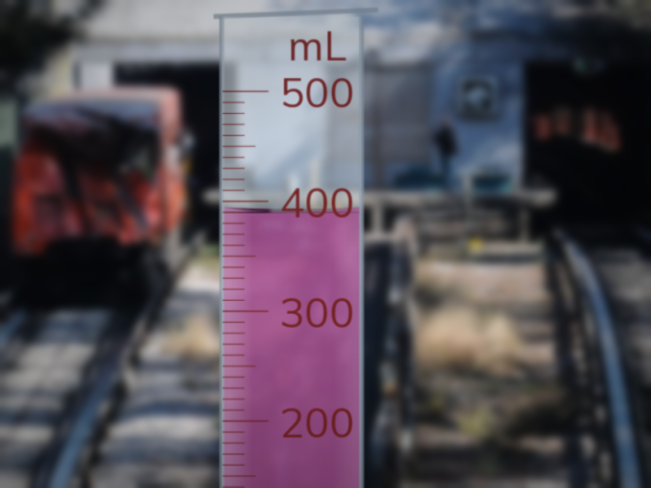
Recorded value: 390mL
